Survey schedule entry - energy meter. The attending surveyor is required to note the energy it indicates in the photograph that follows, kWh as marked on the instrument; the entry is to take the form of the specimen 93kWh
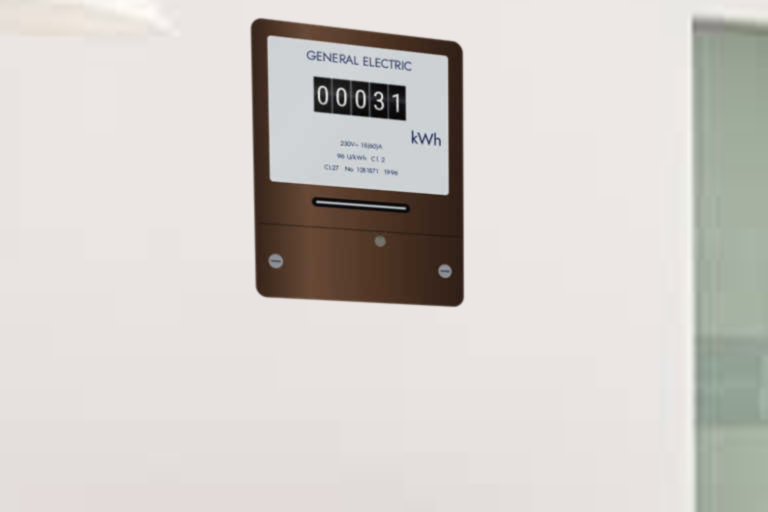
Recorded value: 31kWh
